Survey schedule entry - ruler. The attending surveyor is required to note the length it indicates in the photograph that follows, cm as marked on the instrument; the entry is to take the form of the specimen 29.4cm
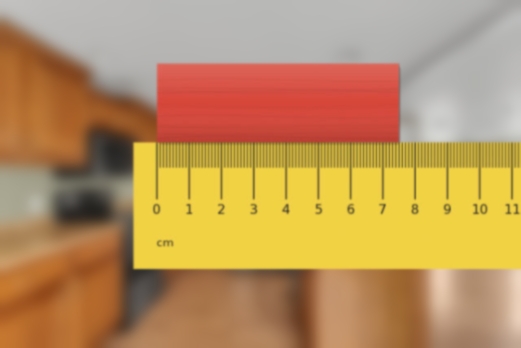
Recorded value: 7.5cm
